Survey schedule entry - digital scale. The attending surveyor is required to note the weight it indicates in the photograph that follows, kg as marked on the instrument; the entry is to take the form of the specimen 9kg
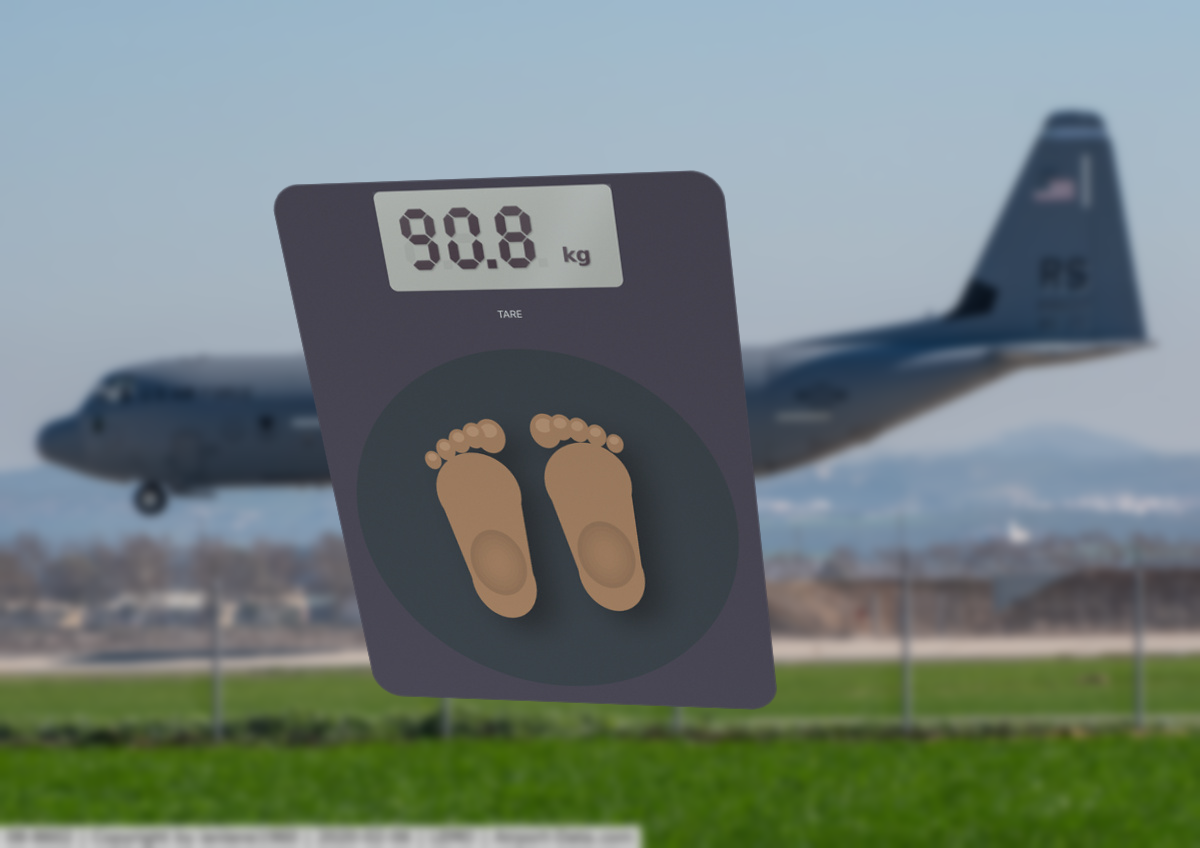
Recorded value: 90.8kg
